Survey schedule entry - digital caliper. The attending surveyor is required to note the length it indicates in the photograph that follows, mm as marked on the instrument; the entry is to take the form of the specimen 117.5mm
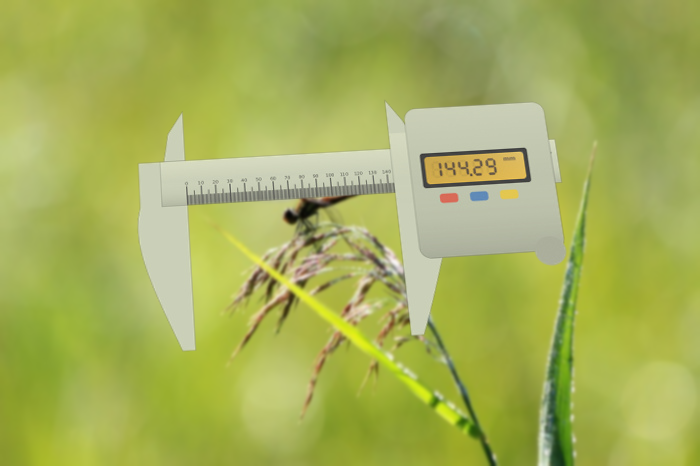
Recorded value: 144.29mm
